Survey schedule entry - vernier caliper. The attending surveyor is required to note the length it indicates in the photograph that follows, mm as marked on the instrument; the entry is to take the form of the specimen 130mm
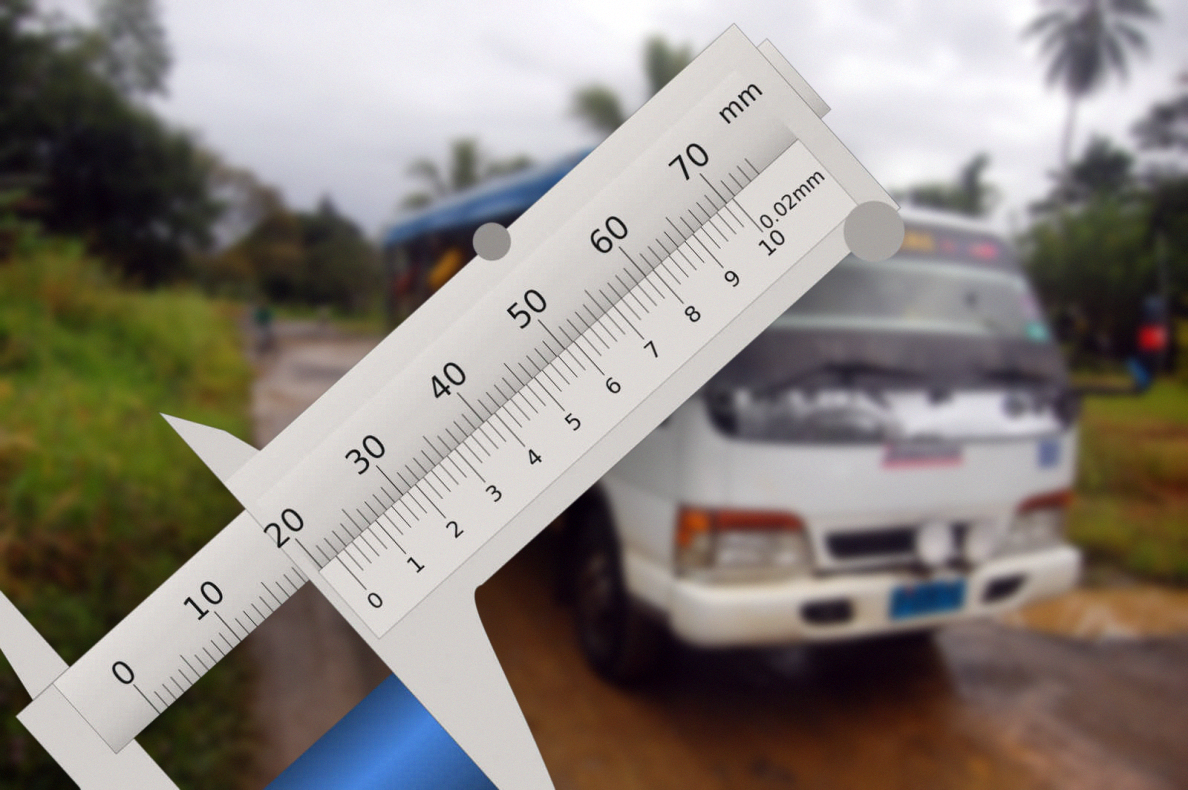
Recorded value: 21.7mm
